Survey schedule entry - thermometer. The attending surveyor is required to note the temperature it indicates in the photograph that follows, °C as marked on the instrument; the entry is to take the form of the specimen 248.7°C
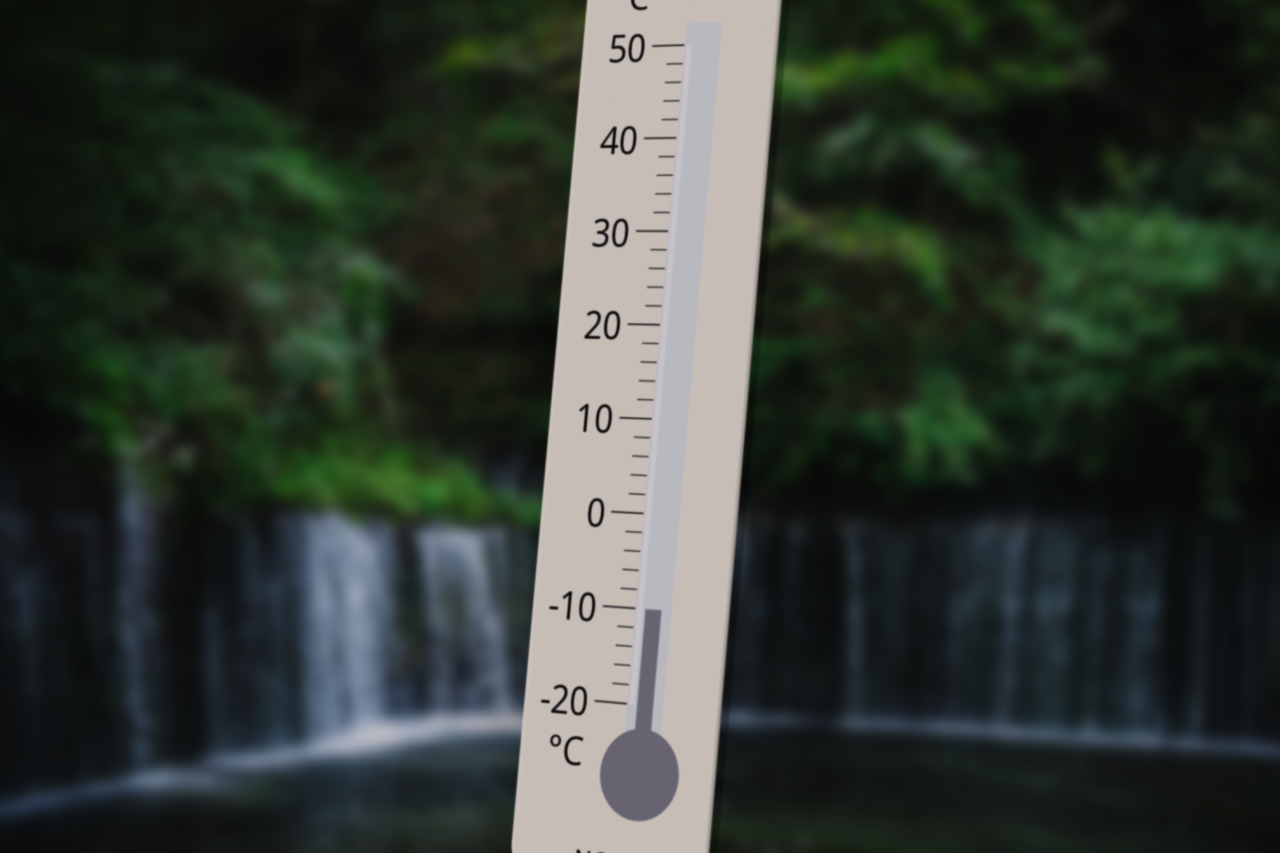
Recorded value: -10°C
